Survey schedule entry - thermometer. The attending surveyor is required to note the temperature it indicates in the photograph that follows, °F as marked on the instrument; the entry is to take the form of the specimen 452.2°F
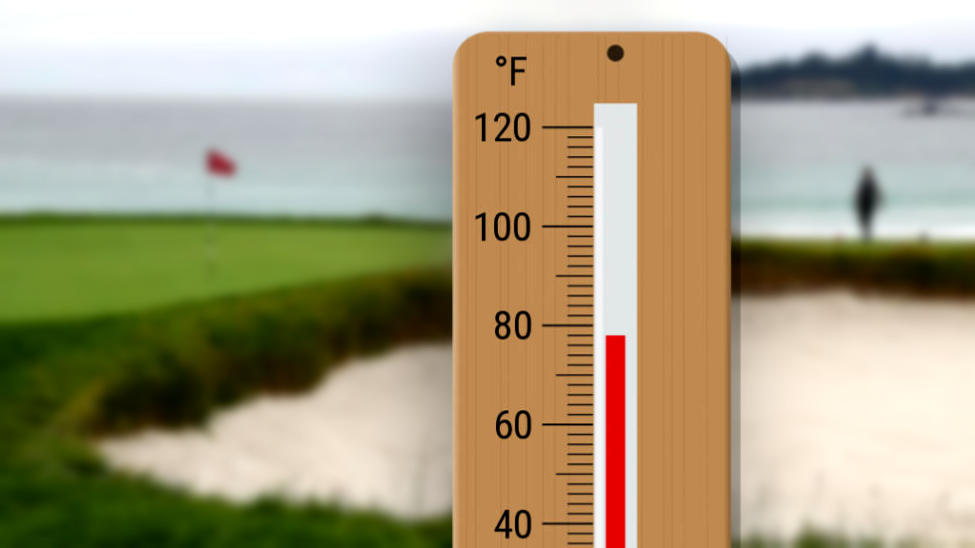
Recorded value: 78°F
